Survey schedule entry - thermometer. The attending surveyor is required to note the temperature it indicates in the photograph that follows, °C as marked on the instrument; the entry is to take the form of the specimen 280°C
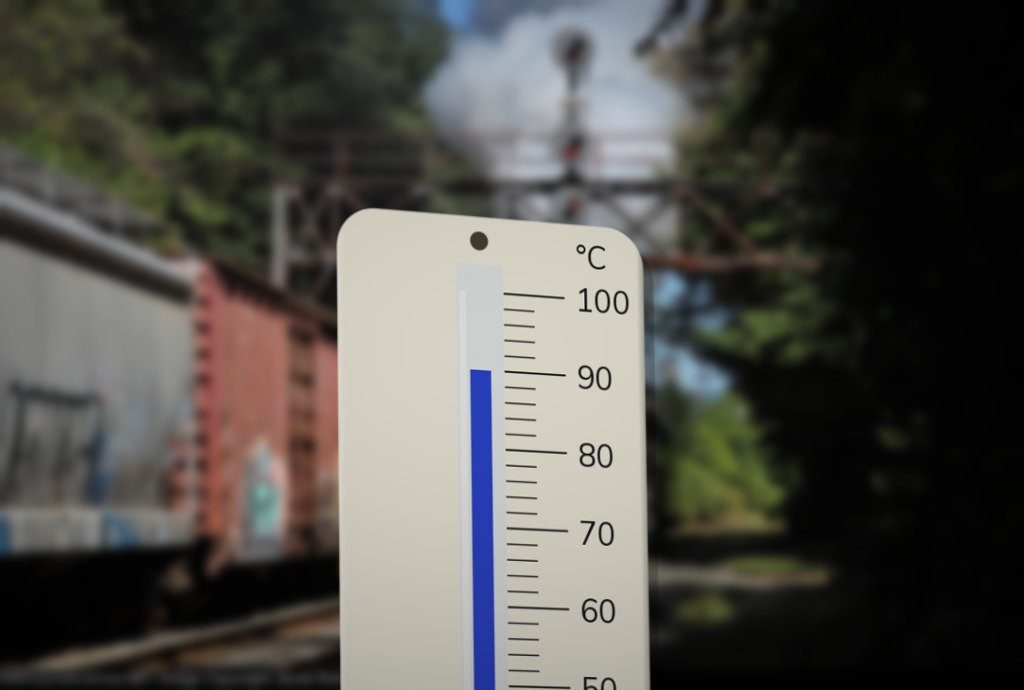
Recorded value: 90°C
